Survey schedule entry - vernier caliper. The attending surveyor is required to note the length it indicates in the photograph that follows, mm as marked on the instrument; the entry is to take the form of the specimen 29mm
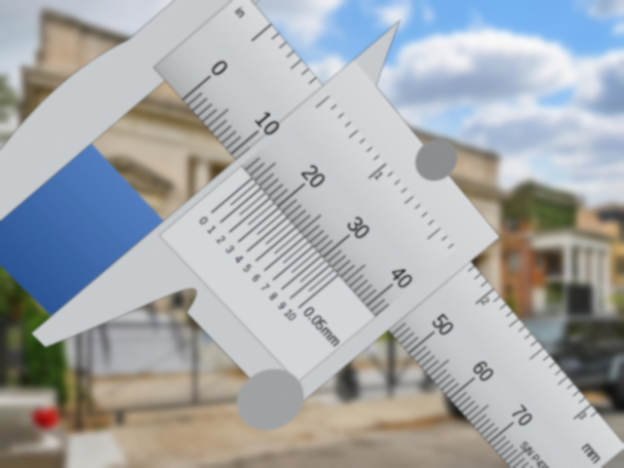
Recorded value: 14.5mm
